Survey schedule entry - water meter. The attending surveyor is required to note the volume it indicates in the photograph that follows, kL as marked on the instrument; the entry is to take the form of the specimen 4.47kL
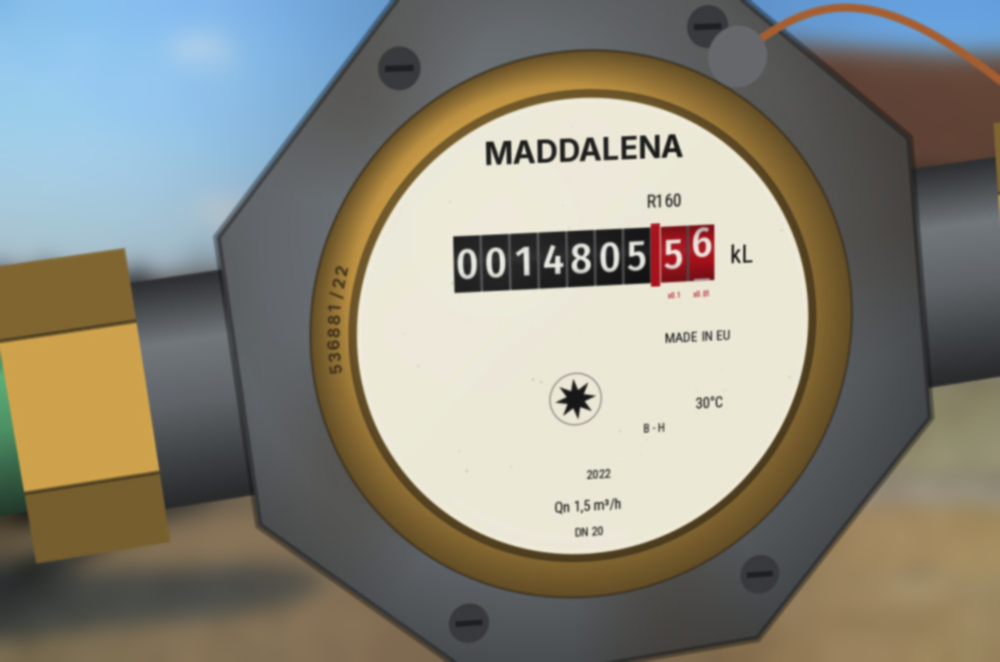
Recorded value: 14805.56kL
